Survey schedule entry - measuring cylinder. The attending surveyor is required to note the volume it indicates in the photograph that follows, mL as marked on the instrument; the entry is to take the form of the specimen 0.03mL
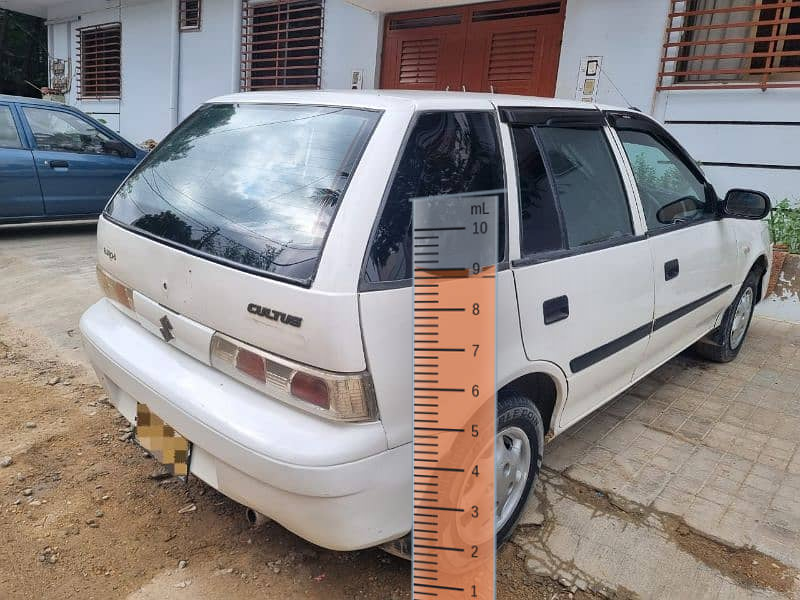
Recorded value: 8.8mL
